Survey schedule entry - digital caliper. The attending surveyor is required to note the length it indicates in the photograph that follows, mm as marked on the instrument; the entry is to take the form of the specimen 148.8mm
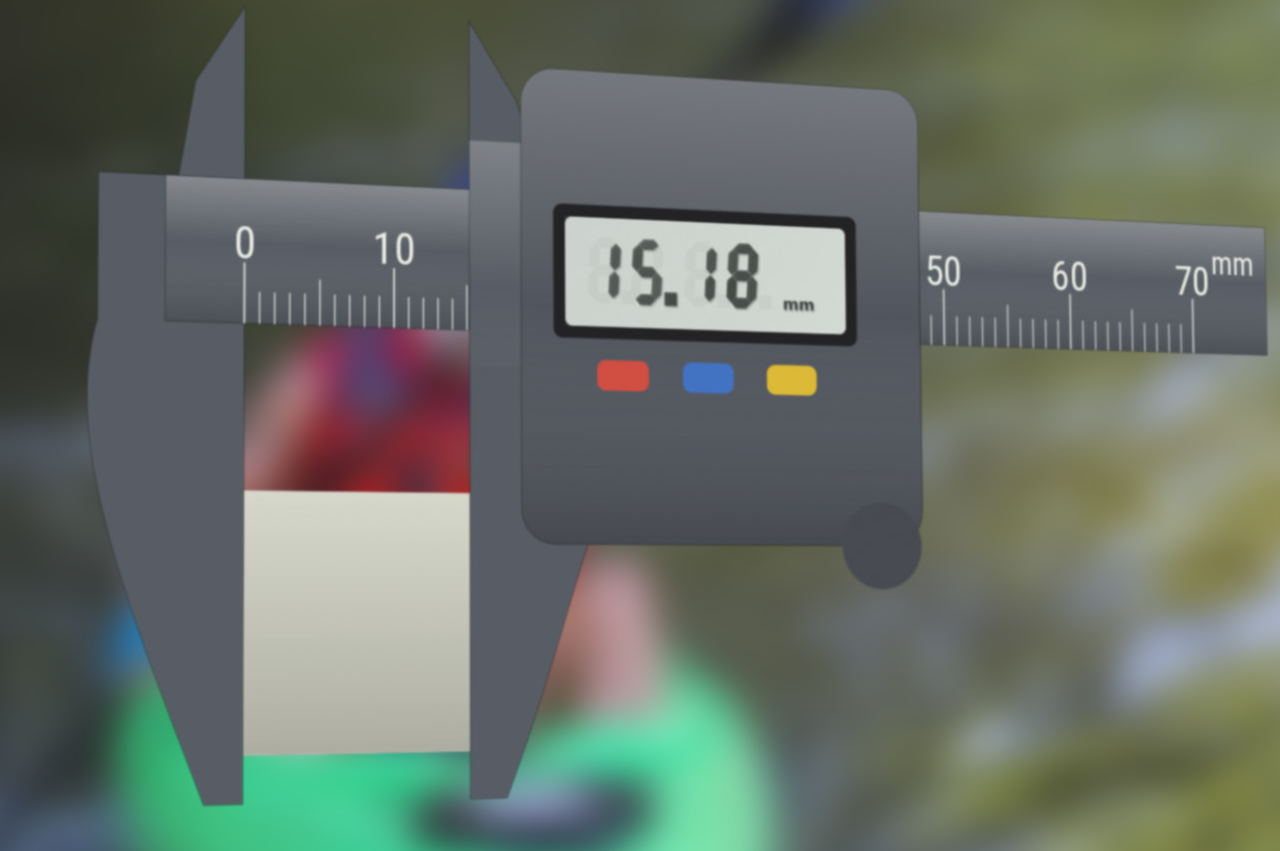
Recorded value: 15.18mm
